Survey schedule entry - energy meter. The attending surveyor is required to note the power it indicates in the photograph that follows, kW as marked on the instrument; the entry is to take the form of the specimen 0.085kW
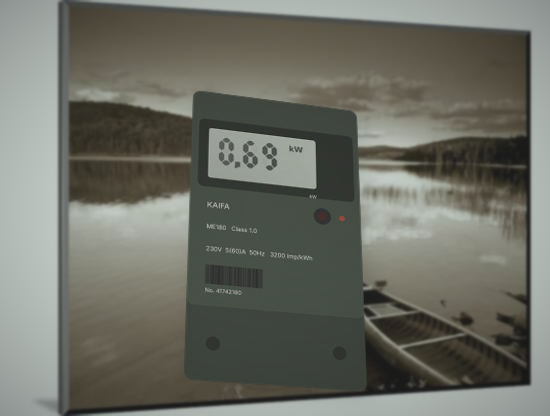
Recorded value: 0.69kW
